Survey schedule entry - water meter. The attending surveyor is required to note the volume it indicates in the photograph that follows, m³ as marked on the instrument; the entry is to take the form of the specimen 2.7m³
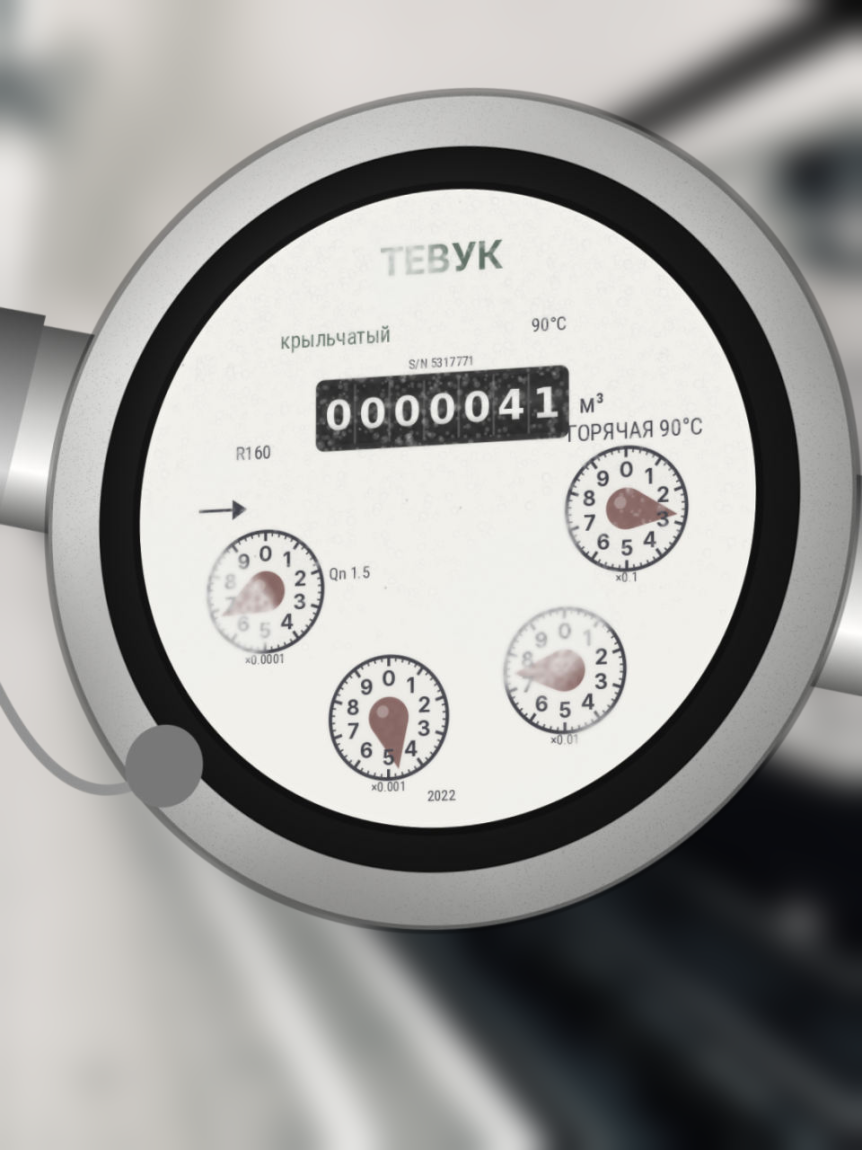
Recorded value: 41.2746m³
